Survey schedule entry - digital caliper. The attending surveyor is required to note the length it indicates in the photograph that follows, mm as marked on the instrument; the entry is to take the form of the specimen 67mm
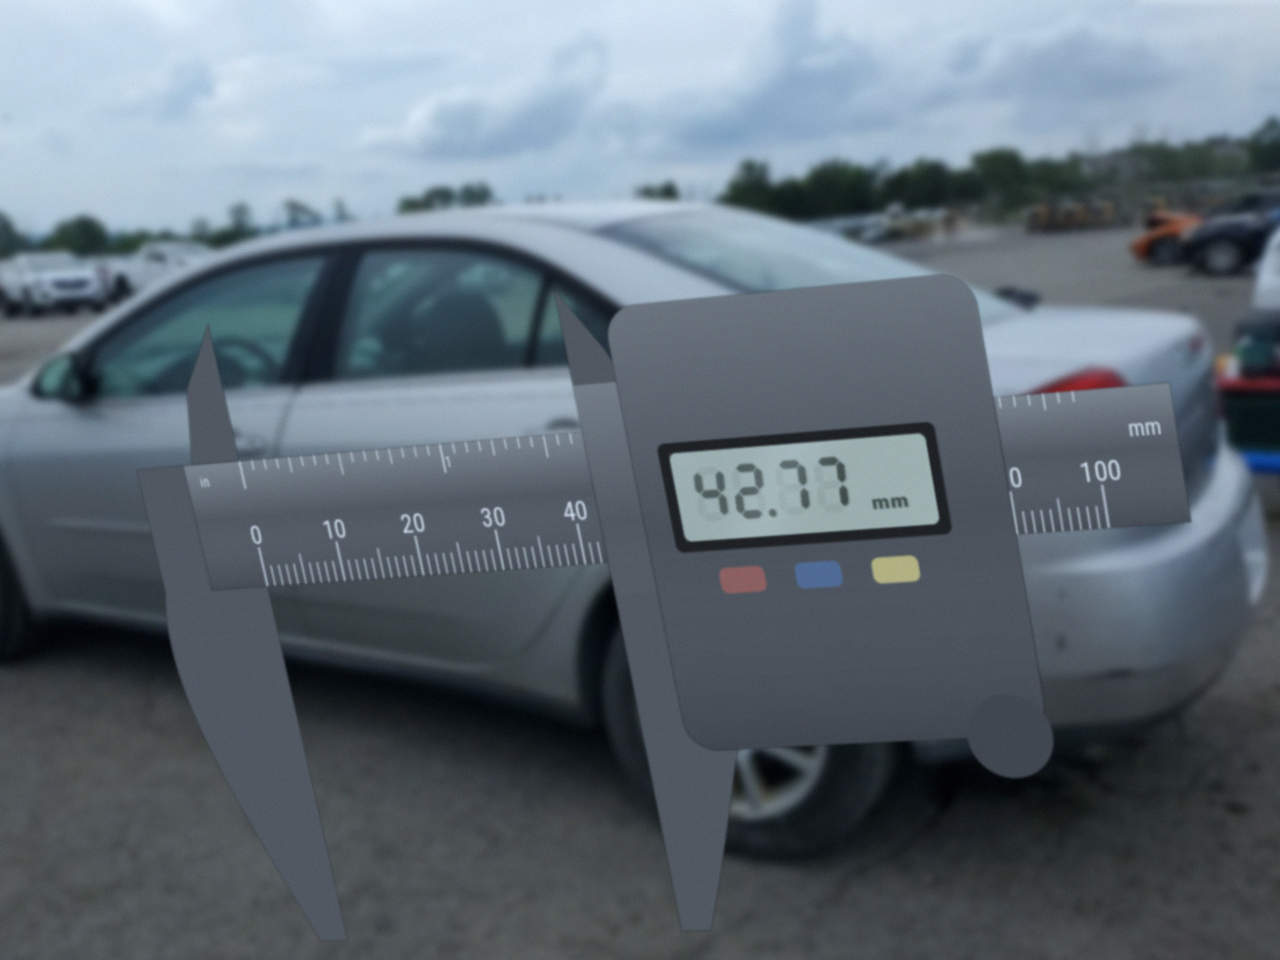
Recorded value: 42.77mm
